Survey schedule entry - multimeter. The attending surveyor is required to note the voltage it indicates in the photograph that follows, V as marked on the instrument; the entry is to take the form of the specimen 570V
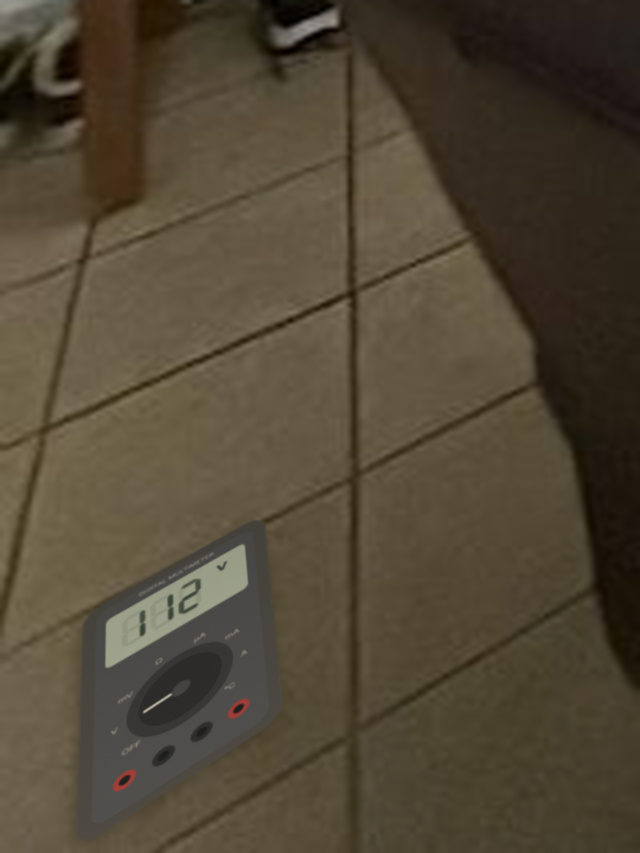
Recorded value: 112V
